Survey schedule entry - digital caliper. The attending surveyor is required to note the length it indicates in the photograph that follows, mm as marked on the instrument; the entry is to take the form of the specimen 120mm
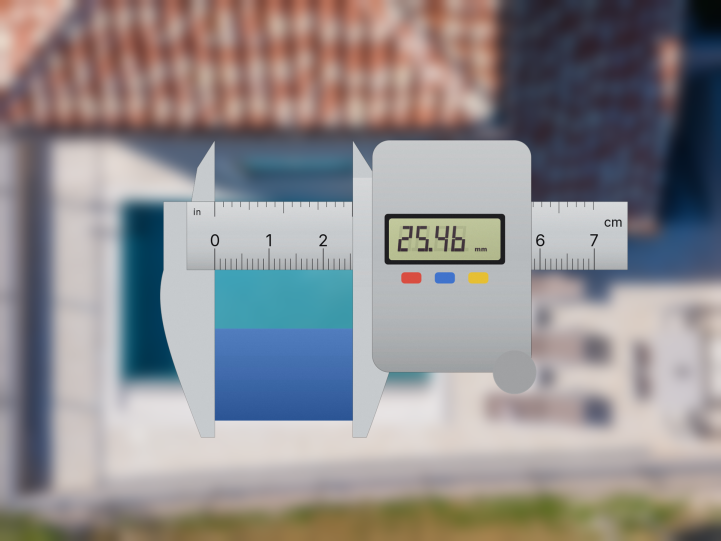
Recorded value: 25.46mm
